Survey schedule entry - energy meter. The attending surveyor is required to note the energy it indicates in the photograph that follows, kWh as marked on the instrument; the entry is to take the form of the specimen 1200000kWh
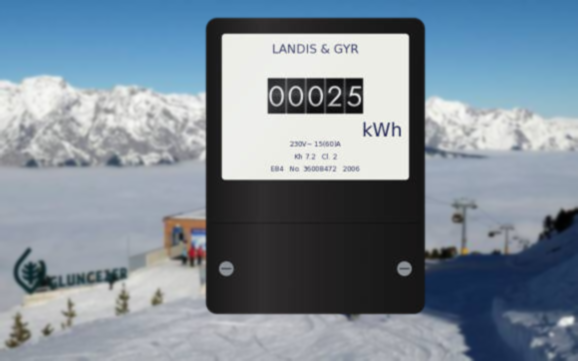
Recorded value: 25kWh
